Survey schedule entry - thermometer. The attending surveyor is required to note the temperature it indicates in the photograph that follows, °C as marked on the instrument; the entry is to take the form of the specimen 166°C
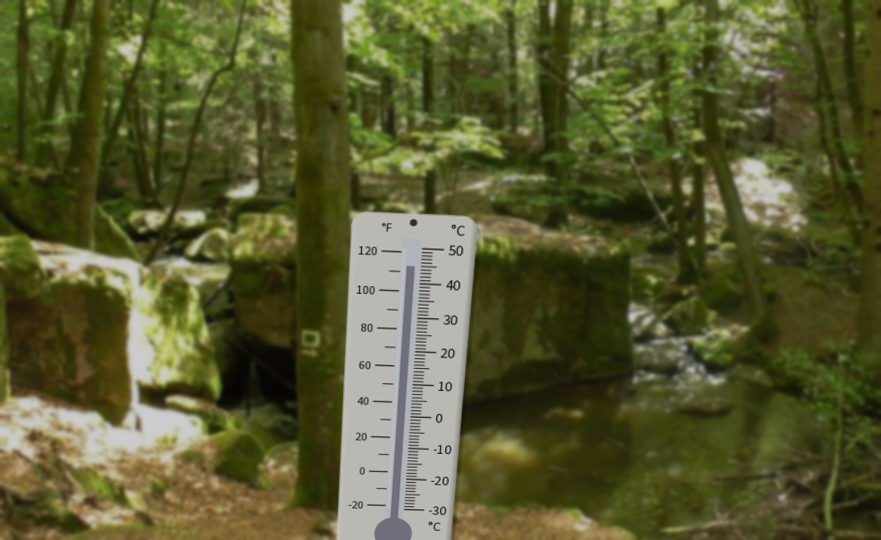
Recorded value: 45°C
